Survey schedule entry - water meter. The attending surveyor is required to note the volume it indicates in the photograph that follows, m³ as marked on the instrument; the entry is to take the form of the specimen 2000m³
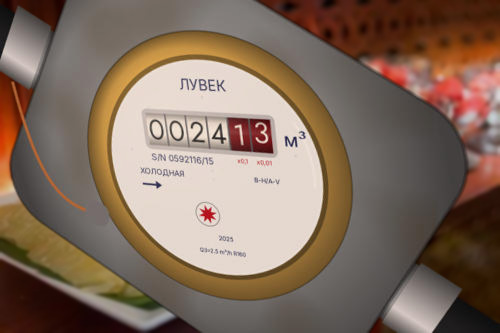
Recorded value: 24.13m³
